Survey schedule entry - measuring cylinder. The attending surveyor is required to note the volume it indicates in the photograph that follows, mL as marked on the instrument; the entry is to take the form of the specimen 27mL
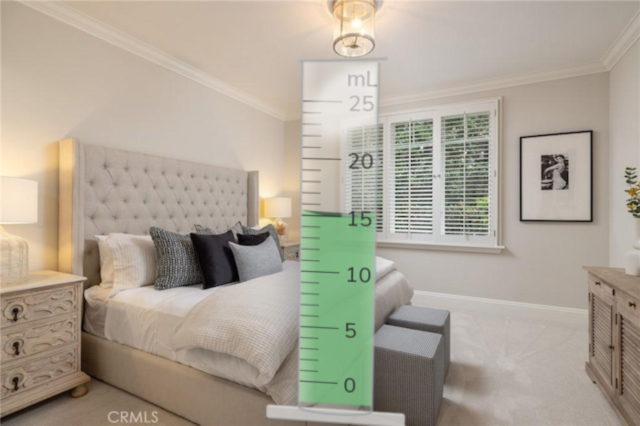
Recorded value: 15mL
